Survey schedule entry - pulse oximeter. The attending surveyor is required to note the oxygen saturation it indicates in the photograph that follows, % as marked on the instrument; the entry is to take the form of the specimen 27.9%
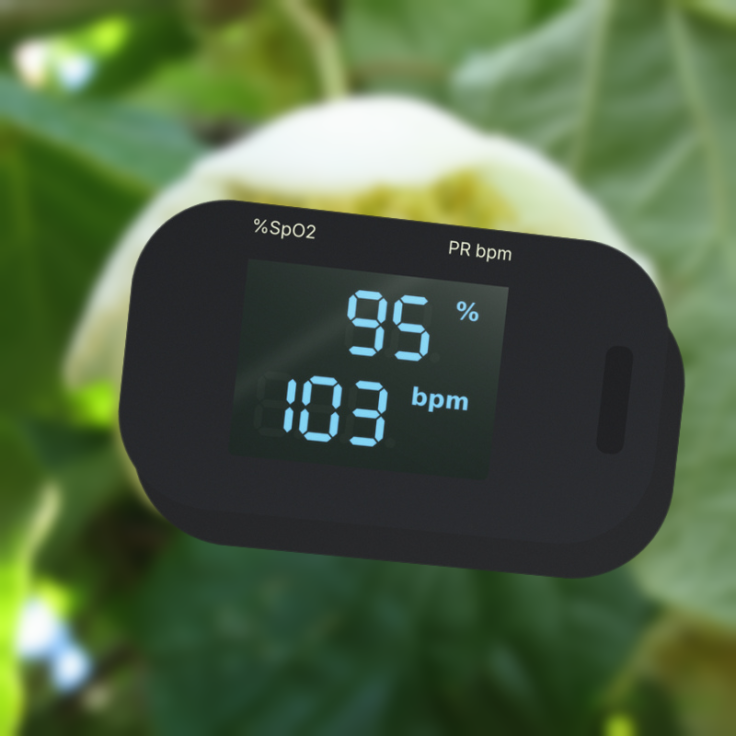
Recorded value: 95%
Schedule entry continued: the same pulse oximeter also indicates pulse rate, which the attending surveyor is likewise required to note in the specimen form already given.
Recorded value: 103bpm
